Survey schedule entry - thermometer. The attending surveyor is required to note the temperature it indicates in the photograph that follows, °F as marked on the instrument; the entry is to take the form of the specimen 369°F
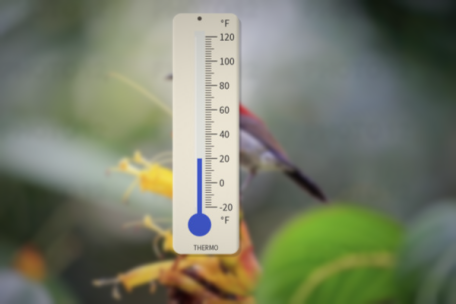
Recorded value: 20°F
